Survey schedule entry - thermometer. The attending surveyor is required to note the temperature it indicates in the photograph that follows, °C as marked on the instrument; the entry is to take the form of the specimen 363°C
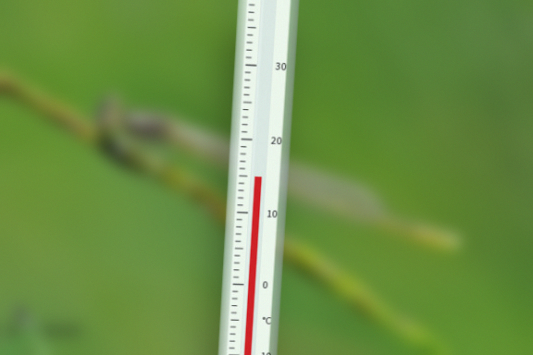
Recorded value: 15°C
